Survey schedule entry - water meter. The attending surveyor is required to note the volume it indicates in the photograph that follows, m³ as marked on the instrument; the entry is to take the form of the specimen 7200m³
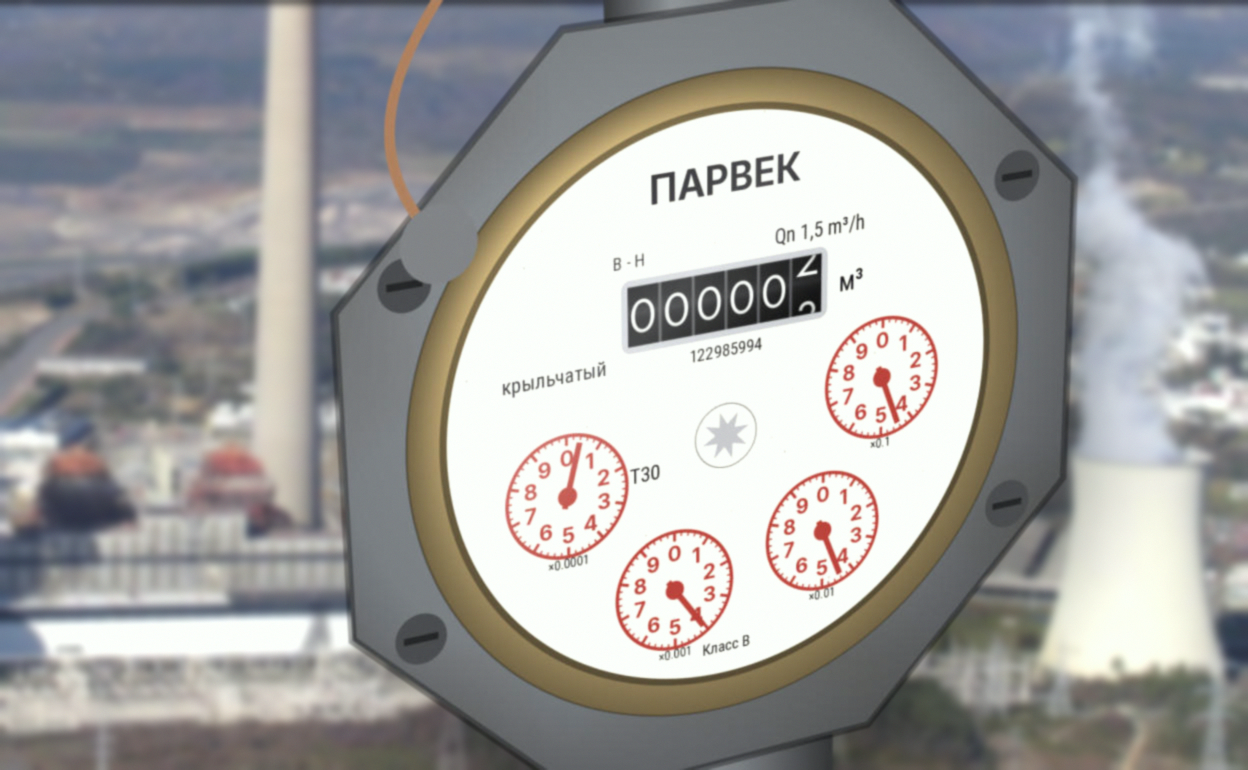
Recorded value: 2.4440m³
